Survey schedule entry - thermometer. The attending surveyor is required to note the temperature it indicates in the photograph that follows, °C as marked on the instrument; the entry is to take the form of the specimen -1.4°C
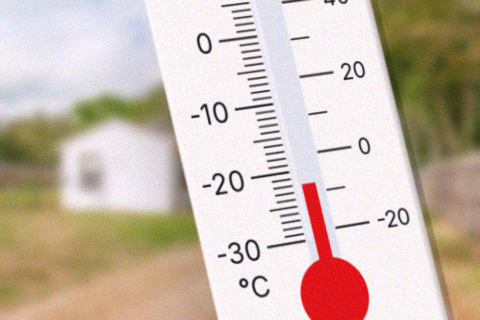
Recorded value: -22°C
